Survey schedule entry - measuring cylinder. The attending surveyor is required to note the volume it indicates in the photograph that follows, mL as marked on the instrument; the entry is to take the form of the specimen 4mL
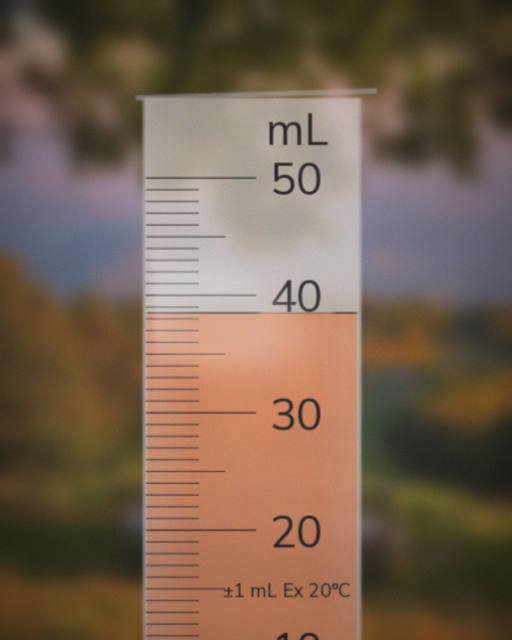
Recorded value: 38.5mL
